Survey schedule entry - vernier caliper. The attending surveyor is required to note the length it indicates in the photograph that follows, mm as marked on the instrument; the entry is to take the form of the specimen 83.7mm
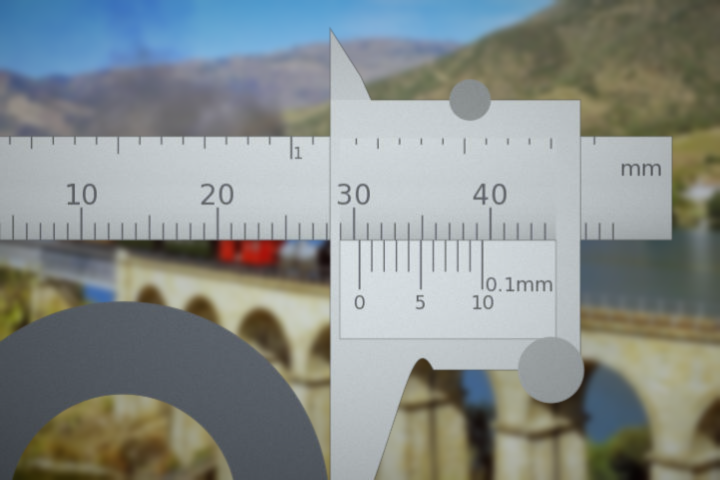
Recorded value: 30.4mm
